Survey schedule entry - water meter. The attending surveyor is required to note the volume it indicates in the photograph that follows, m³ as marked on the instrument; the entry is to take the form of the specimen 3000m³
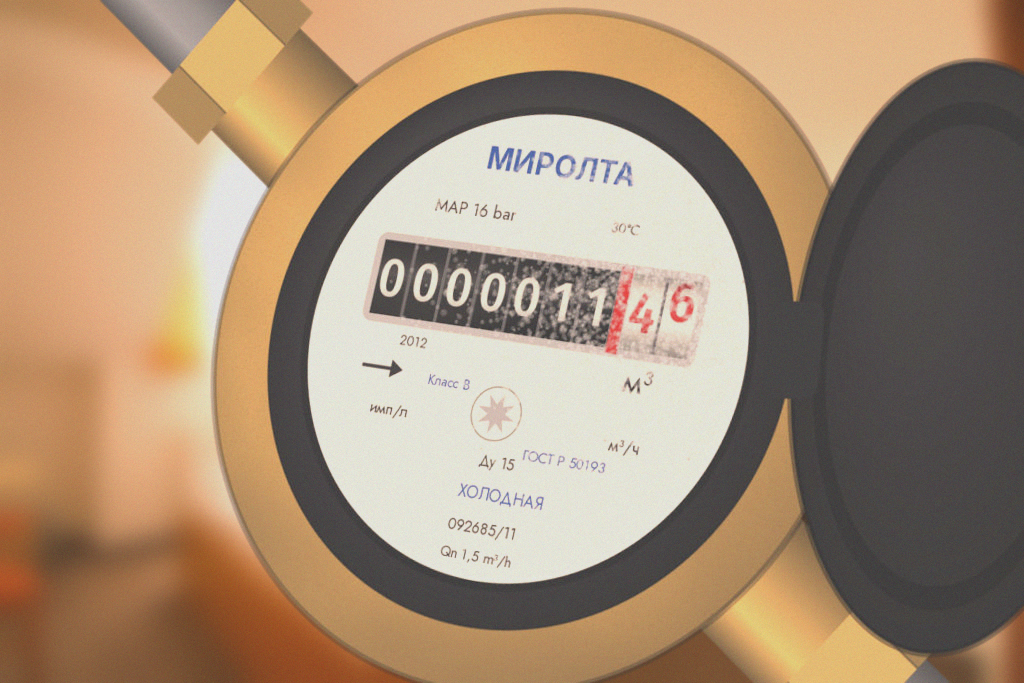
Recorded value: 11.46m³
